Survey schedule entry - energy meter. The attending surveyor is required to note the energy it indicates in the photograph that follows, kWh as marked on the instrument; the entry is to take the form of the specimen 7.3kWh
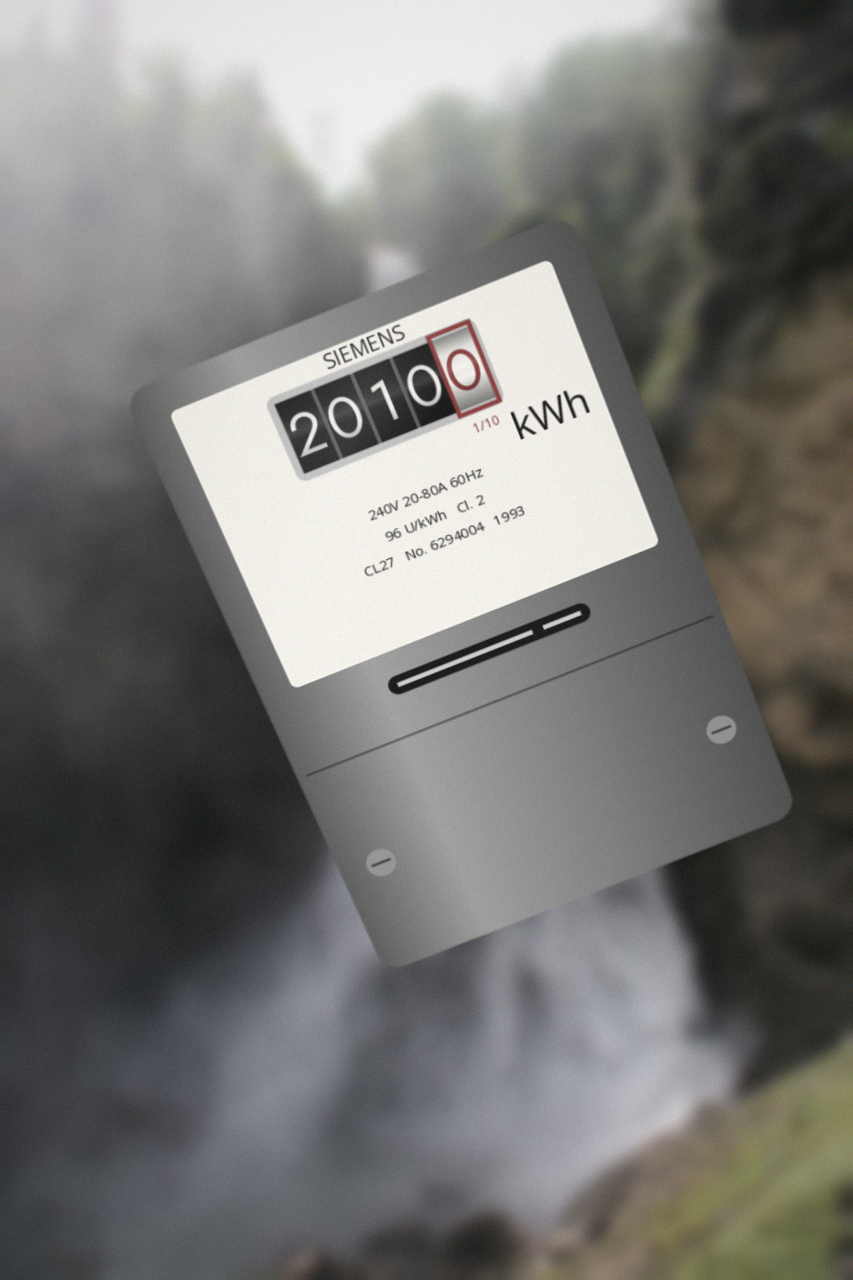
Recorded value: 2010.0kWh
